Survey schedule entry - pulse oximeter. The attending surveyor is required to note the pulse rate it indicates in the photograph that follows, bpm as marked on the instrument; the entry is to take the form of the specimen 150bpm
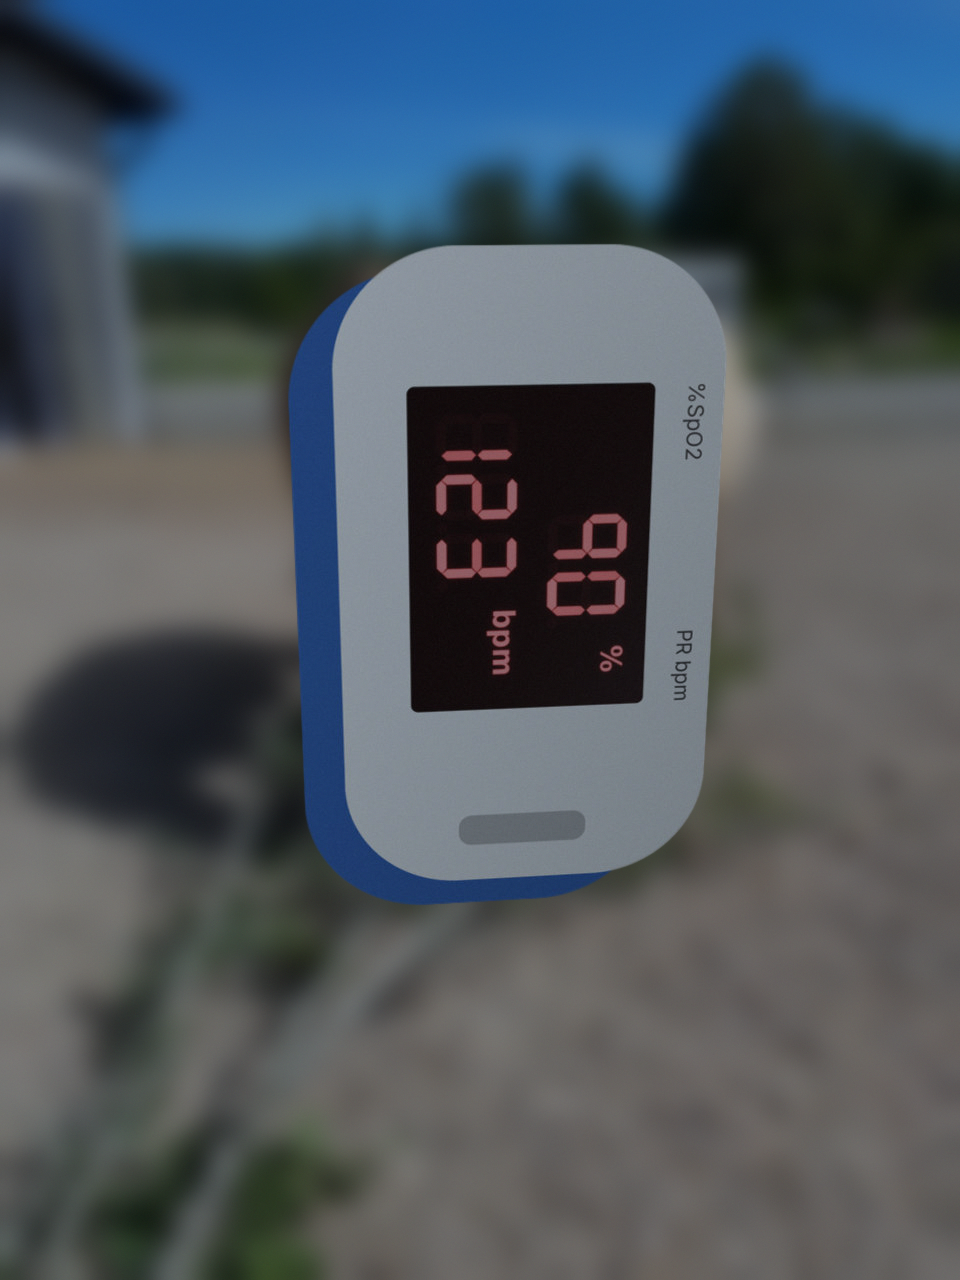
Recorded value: 123bpm
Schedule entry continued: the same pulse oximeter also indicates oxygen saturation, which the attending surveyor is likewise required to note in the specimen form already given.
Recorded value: 90%
